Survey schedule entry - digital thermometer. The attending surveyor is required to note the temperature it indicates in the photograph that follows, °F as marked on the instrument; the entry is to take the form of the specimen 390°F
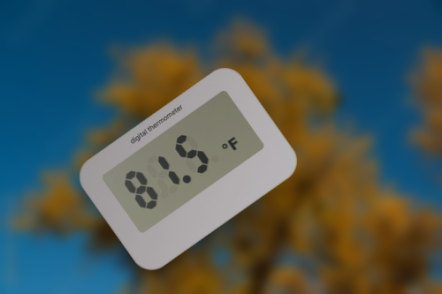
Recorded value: 81.5°F
